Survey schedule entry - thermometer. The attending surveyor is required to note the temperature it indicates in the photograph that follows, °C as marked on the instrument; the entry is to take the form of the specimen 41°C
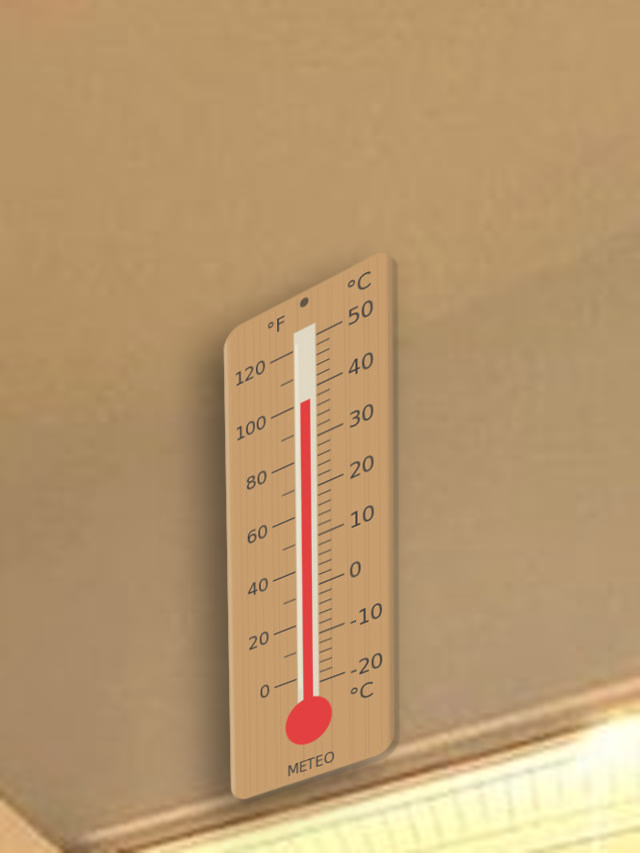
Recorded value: 38°C
